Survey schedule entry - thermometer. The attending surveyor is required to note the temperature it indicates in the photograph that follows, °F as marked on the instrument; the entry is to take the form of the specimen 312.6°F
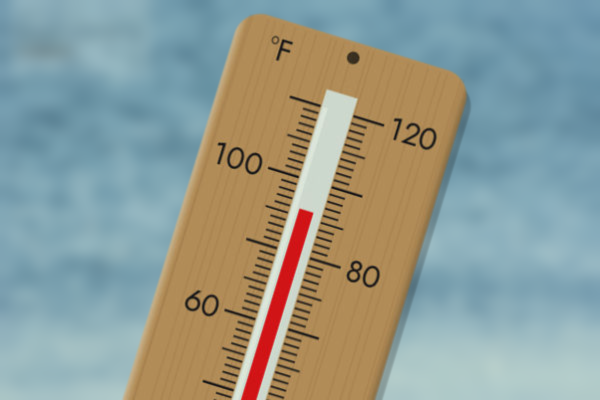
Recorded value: 92°F
